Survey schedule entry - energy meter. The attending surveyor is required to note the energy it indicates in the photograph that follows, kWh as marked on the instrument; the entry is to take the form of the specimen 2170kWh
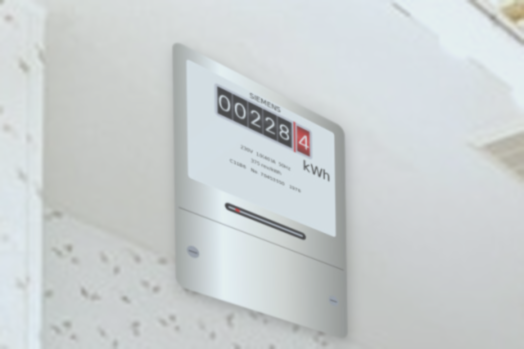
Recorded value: 228.4kWh
